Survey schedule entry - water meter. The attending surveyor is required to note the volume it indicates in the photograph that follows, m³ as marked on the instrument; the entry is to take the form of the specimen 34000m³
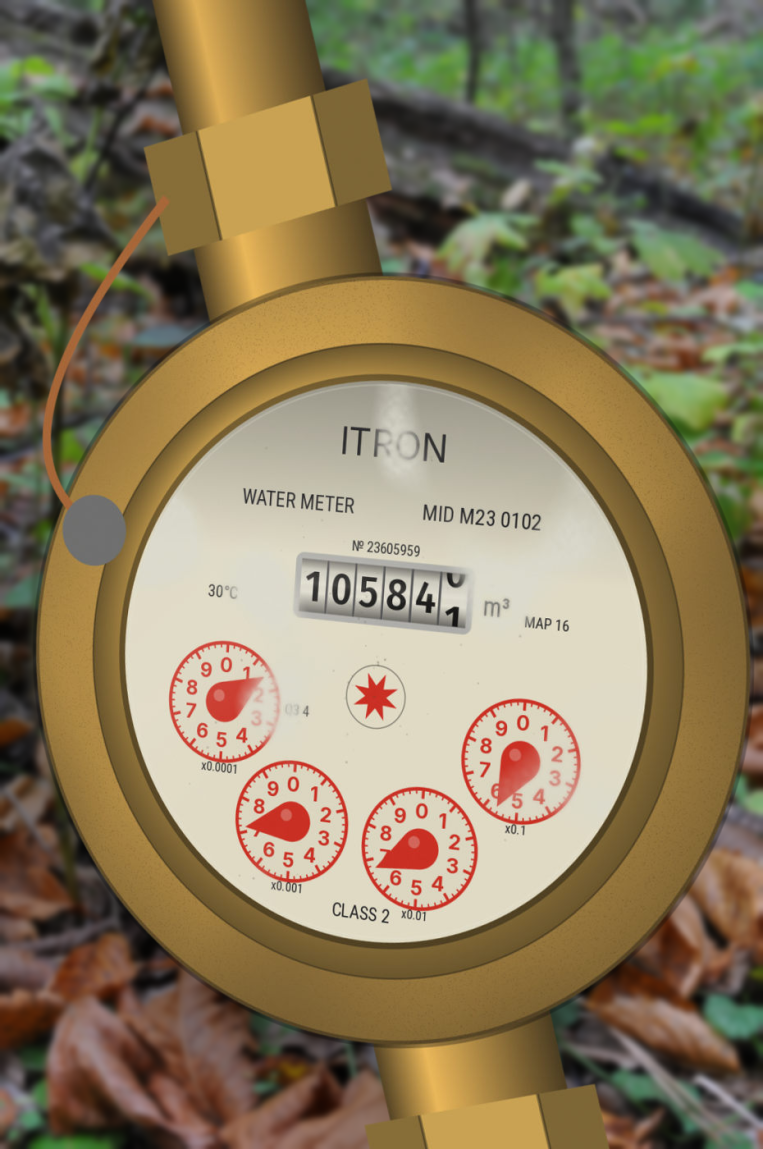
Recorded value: 105840.5671m³
